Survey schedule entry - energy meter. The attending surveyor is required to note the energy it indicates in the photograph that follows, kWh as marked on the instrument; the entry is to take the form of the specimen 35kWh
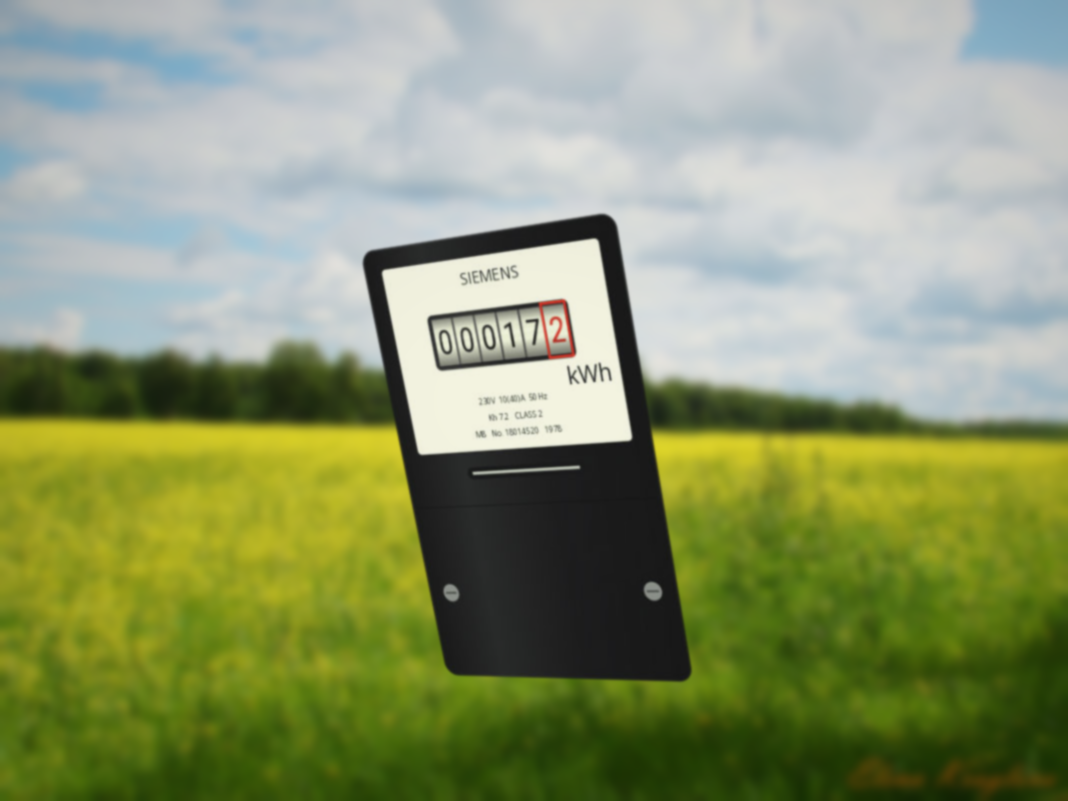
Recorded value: 17.2kWh
